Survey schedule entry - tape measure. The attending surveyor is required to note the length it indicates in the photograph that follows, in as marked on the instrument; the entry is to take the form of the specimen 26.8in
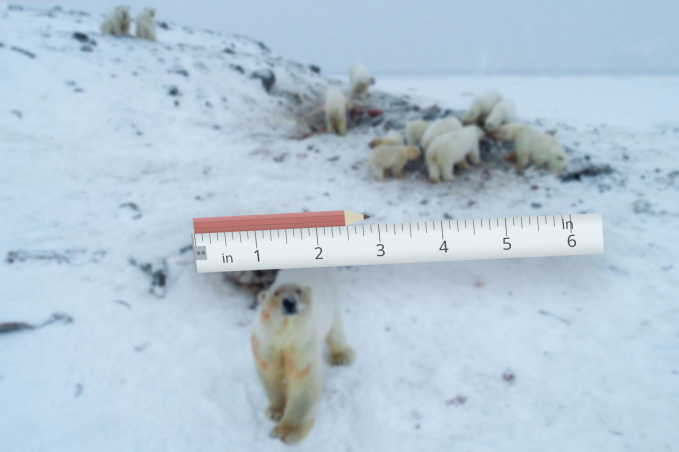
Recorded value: 2.875in
